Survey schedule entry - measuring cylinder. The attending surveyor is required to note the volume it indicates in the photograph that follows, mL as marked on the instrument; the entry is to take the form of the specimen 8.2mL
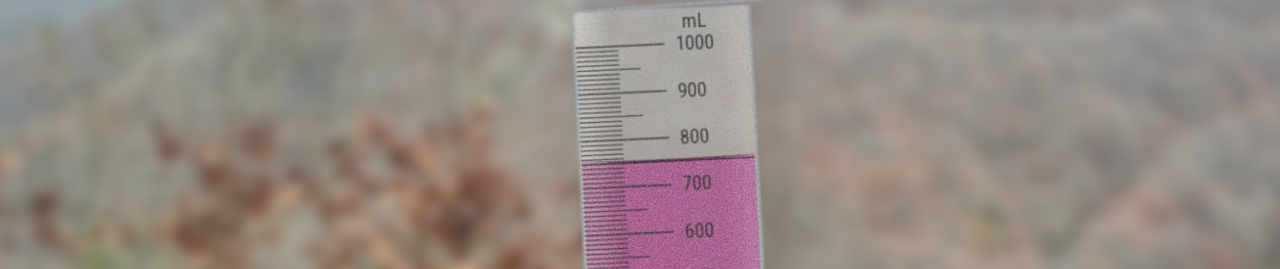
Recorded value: 750mL
